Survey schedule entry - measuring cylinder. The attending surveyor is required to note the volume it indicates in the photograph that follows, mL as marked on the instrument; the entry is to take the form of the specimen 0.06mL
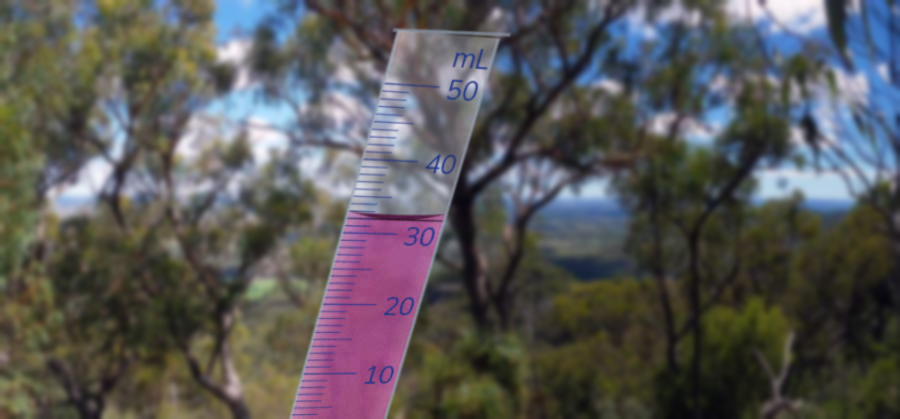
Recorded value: 32mL
